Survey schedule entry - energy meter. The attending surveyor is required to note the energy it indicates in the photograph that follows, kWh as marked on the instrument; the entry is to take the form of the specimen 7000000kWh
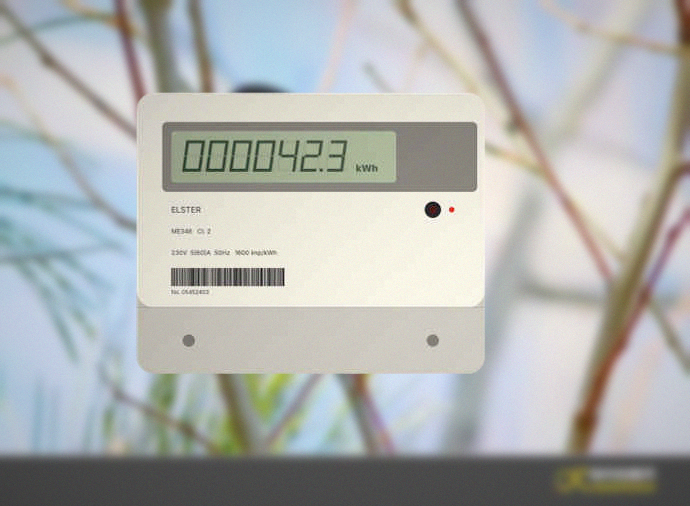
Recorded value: 42.3kWh
